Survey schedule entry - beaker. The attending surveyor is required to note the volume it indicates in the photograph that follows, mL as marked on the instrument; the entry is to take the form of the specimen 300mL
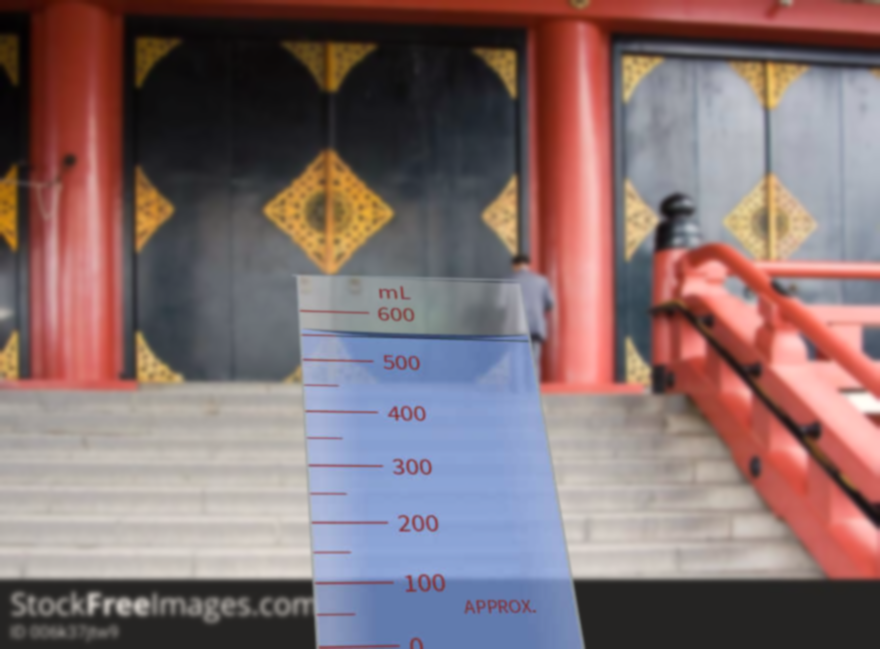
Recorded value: 550mL
